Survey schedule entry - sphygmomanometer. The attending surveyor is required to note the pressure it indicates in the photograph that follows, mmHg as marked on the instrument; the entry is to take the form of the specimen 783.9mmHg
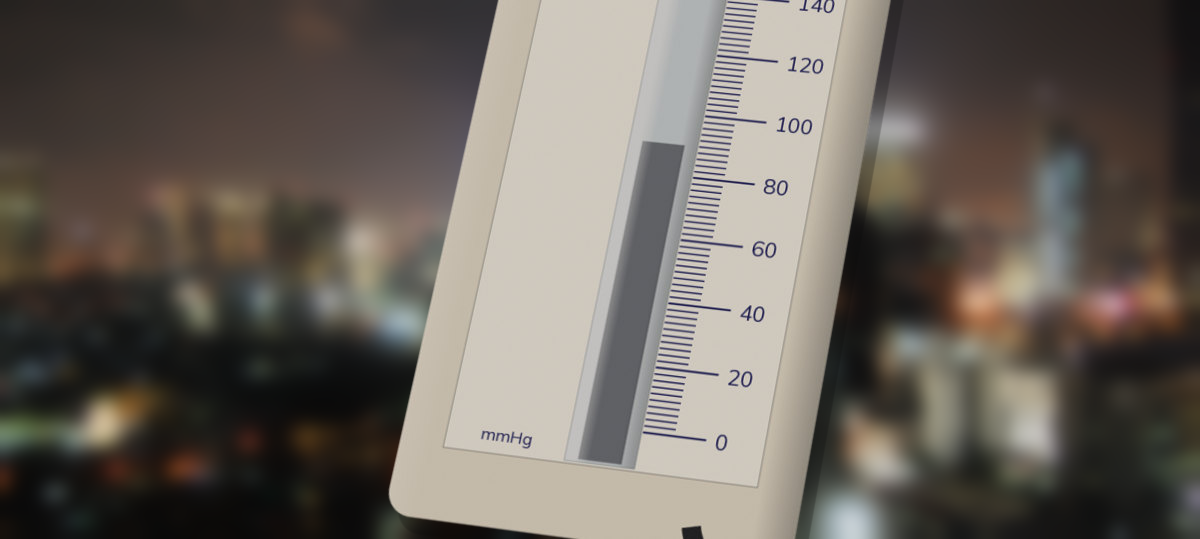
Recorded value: 90mmHg
